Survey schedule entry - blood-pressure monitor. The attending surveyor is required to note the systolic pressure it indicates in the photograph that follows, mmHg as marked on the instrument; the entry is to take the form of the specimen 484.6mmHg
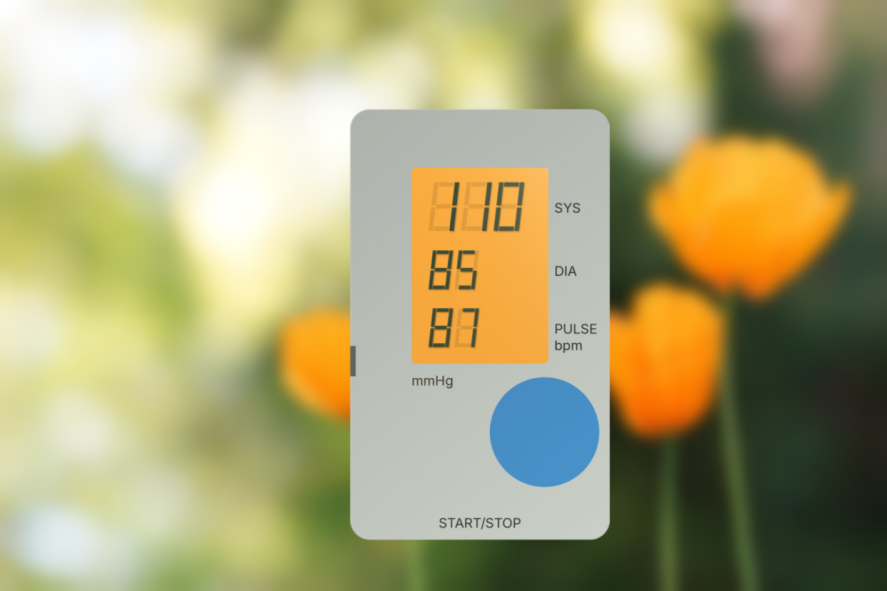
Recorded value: 110mmHg
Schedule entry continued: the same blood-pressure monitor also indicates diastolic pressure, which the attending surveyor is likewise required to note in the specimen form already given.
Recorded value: 85mmHg
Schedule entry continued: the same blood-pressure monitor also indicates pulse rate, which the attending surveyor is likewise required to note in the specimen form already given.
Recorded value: 87bpm
